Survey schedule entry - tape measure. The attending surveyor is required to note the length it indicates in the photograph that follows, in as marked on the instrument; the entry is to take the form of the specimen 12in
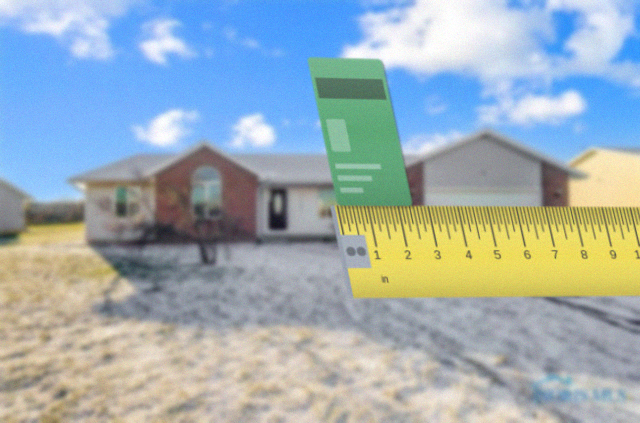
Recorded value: 2.5in
